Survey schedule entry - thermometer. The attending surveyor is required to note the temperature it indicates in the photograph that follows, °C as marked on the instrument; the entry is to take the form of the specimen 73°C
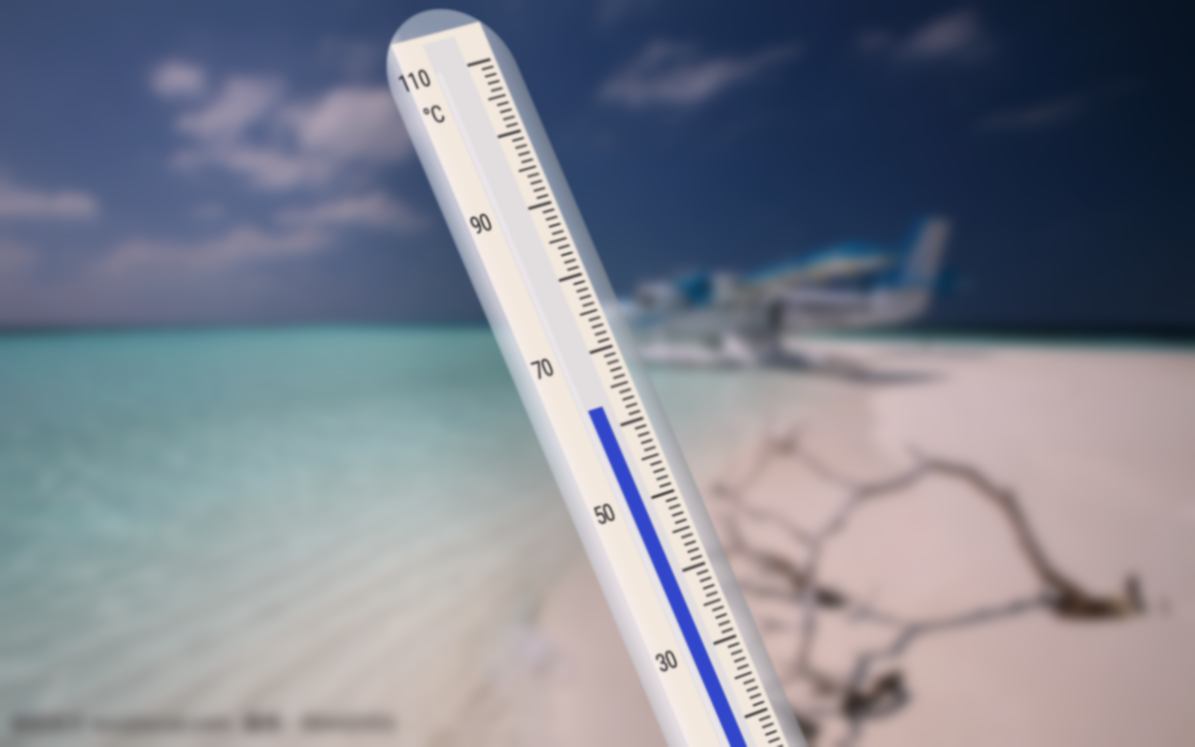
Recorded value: 63°C
